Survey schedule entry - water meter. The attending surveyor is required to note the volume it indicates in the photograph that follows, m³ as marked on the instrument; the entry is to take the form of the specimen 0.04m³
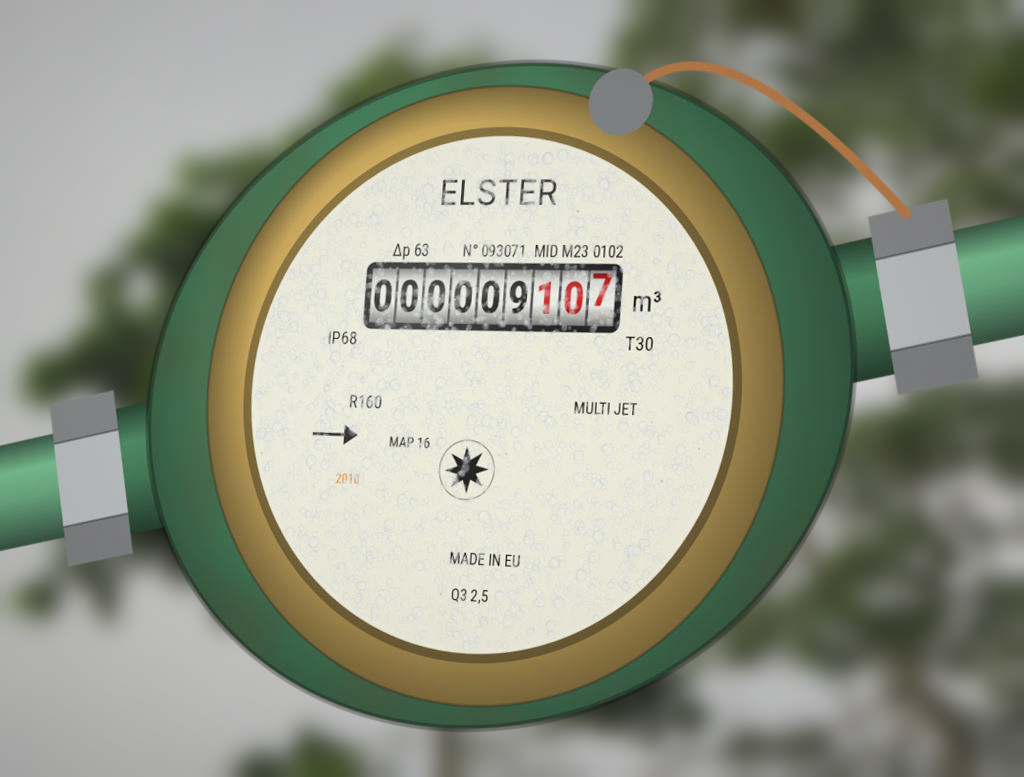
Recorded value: 9.107m³
